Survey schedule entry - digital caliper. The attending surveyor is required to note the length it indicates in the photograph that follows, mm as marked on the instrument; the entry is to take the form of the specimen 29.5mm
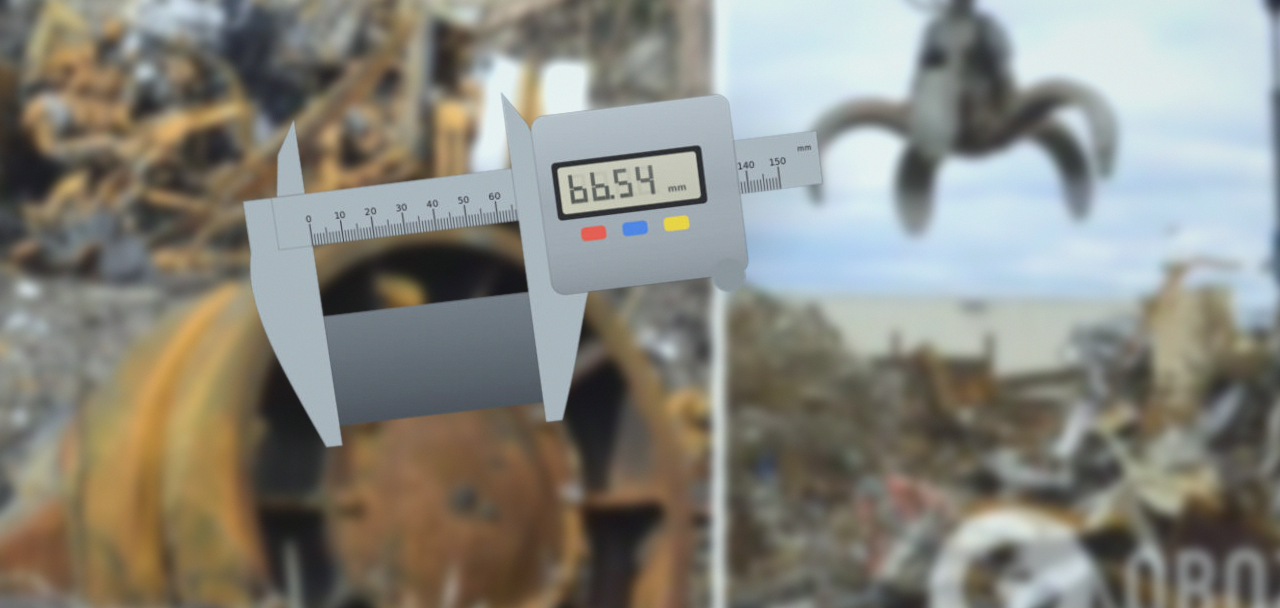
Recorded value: 66.54mm
